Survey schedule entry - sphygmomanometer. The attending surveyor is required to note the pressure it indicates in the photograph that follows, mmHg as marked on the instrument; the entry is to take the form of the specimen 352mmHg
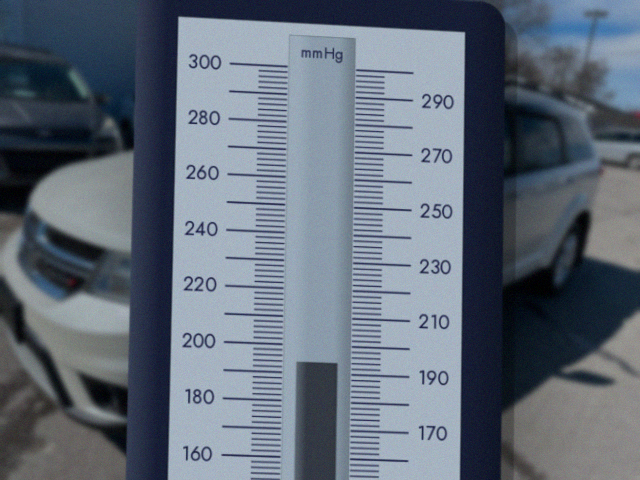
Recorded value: 194mmHg
